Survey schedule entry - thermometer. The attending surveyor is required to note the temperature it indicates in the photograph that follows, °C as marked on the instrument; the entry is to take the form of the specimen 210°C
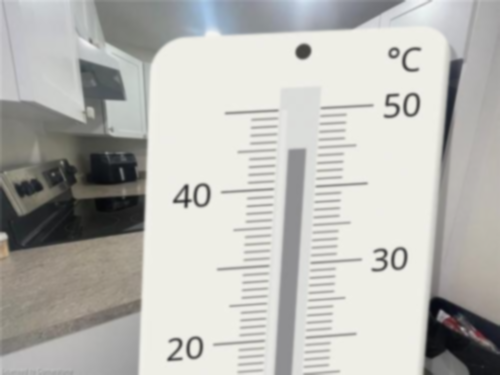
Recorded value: 45°C
